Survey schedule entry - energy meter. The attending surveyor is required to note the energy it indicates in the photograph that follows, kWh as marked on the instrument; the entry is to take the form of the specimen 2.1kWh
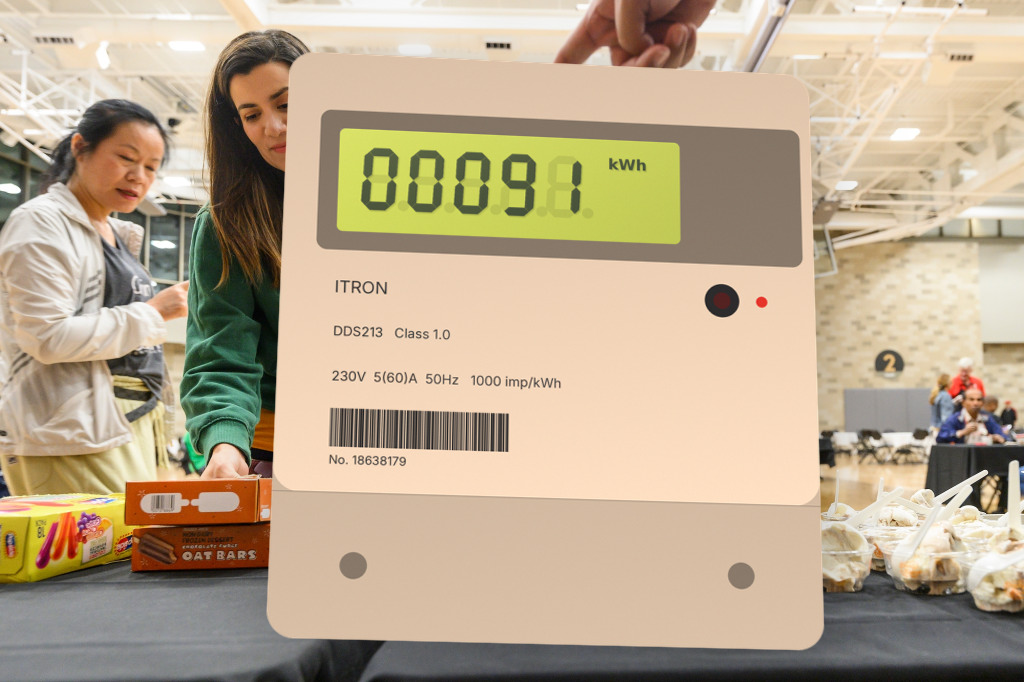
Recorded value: 91kWh
